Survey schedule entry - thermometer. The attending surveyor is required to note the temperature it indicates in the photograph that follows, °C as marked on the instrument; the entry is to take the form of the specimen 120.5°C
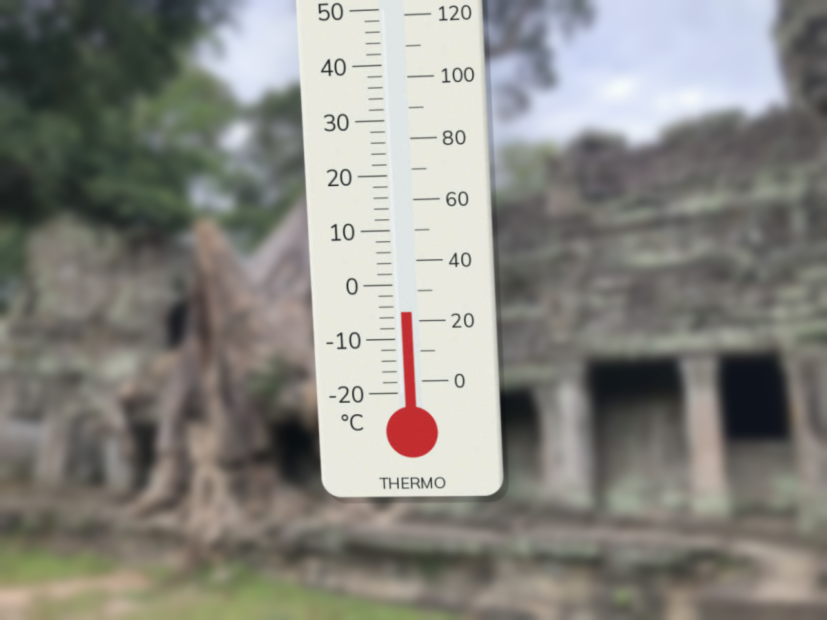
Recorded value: -5°C
